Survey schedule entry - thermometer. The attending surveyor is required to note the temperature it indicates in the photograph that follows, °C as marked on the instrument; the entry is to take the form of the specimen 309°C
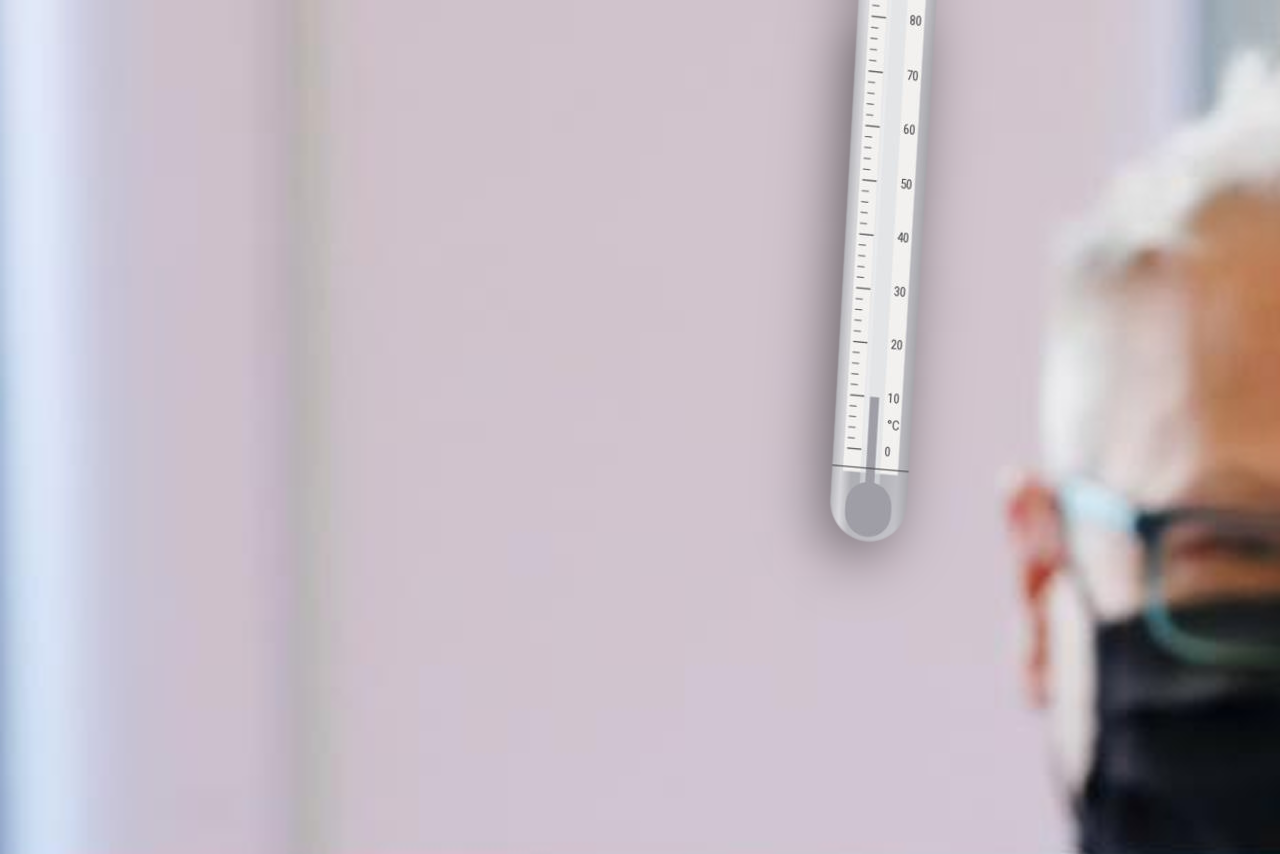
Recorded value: 10°C
